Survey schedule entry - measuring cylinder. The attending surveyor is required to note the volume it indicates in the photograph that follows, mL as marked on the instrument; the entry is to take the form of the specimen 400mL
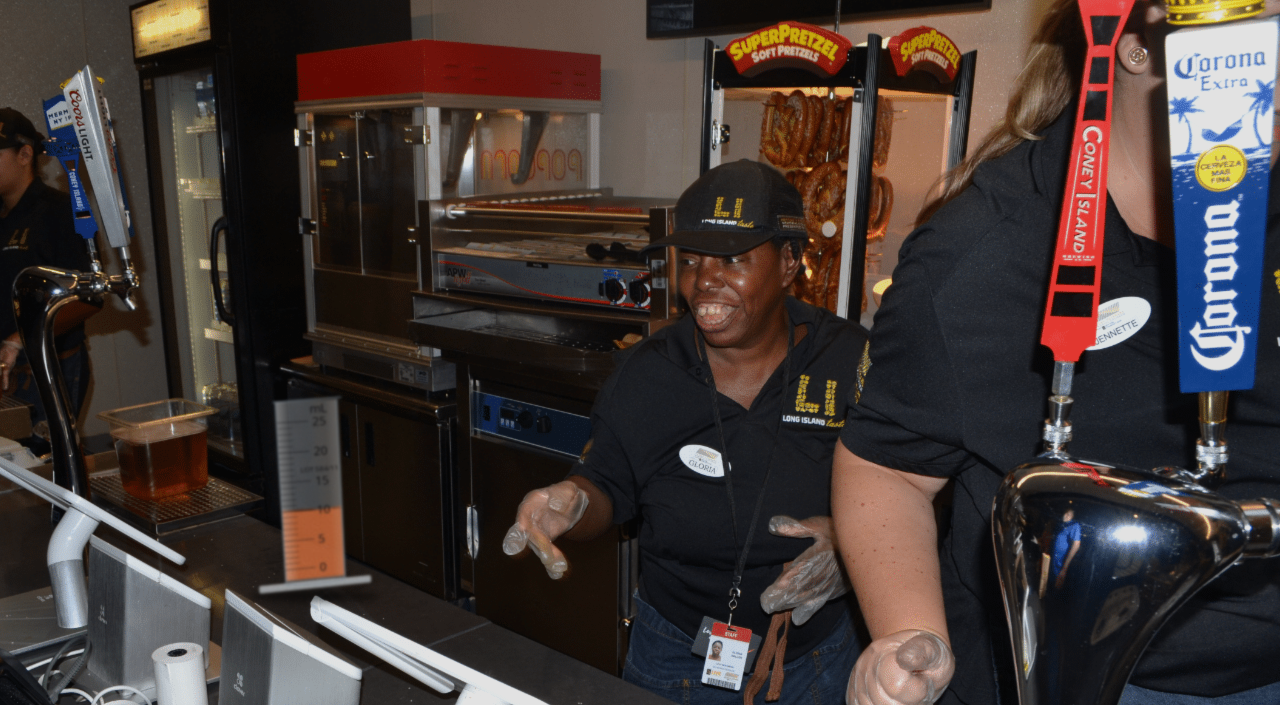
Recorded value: 10mL
